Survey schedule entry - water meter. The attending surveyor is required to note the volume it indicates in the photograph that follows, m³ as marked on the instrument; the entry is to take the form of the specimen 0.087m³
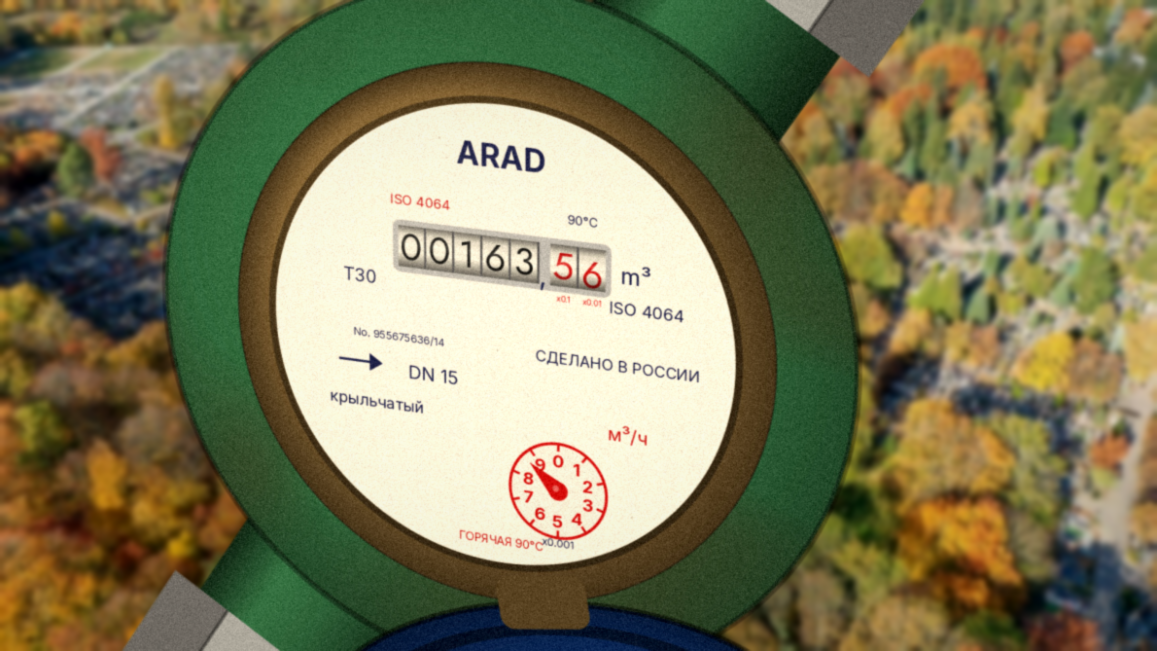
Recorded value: 163.558m³
